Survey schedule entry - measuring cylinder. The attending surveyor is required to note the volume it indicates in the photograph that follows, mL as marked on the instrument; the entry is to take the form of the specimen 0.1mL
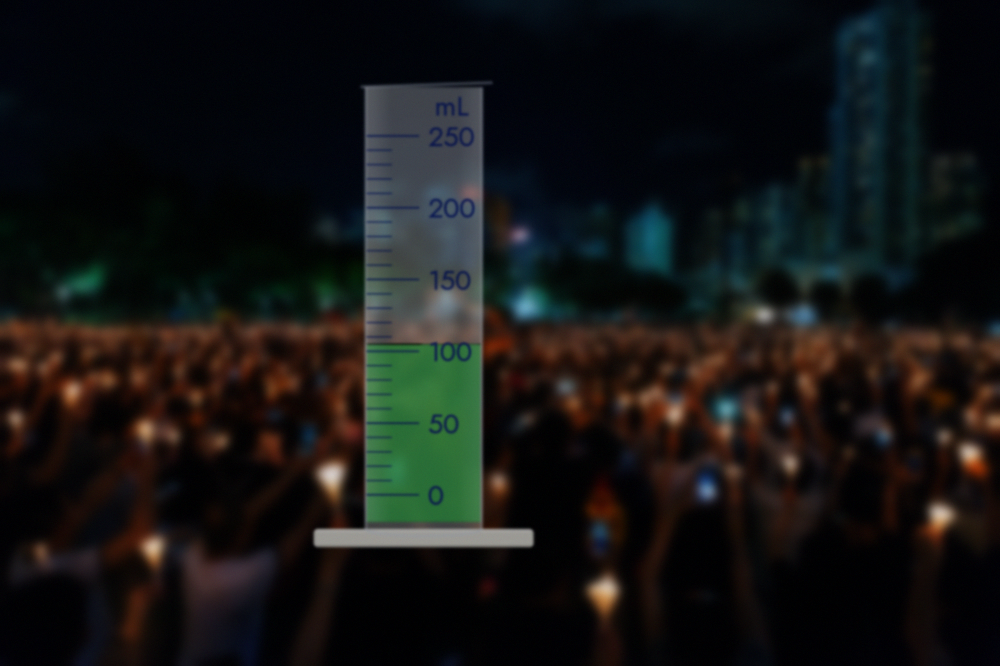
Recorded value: 105mL
